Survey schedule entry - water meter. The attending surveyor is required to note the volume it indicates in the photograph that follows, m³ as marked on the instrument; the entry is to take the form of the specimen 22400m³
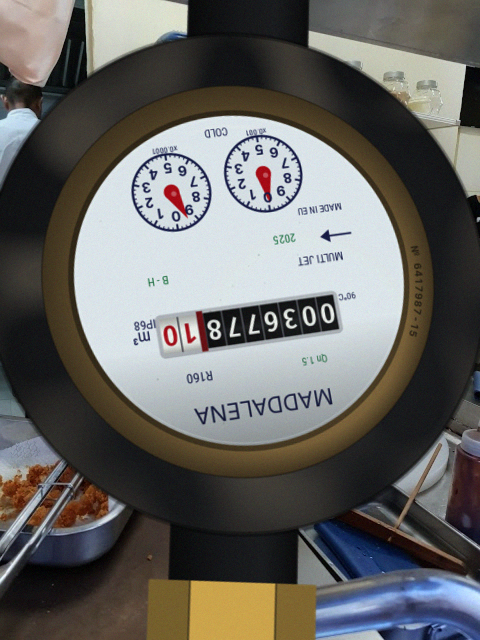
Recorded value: 36778.0999m³
